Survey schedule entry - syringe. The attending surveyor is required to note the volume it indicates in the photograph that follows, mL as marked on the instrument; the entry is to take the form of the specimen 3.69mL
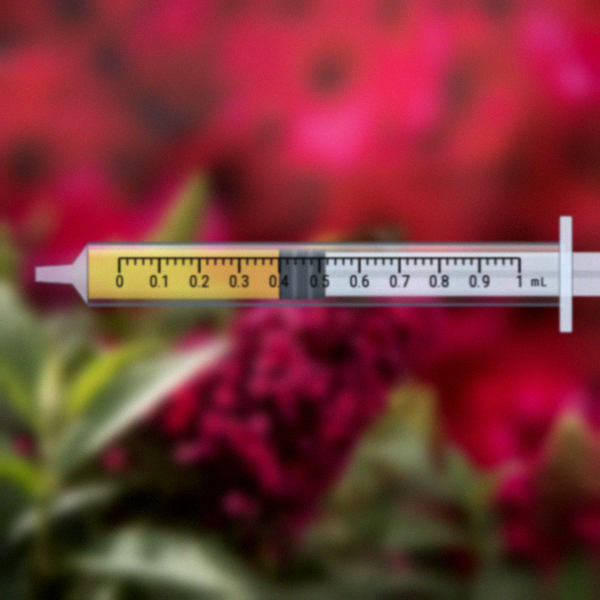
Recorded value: 0.4mL
